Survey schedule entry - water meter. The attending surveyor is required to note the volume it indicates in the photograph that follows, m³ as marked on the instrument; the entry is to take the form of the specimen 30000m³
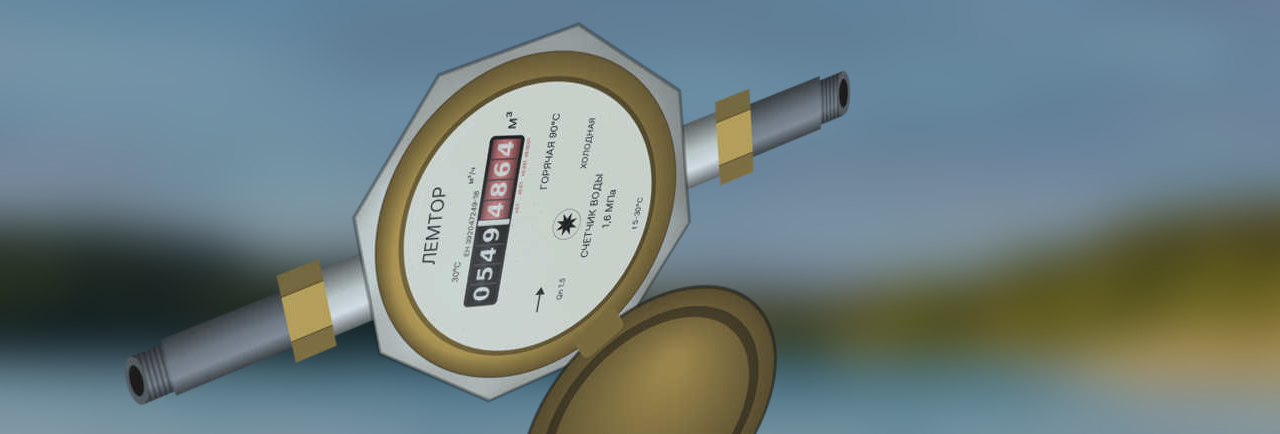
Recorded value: 549.4864m³
